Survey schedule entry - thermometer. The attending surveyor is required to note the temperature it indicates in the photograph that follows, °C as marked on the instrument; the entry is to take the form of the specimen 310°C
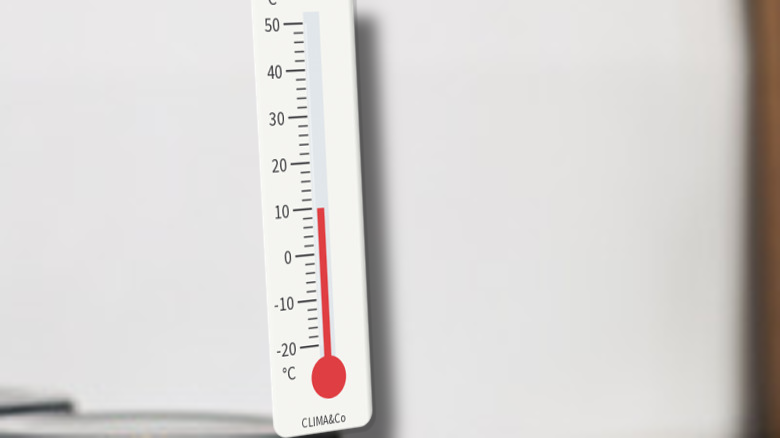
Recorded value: 10°C
